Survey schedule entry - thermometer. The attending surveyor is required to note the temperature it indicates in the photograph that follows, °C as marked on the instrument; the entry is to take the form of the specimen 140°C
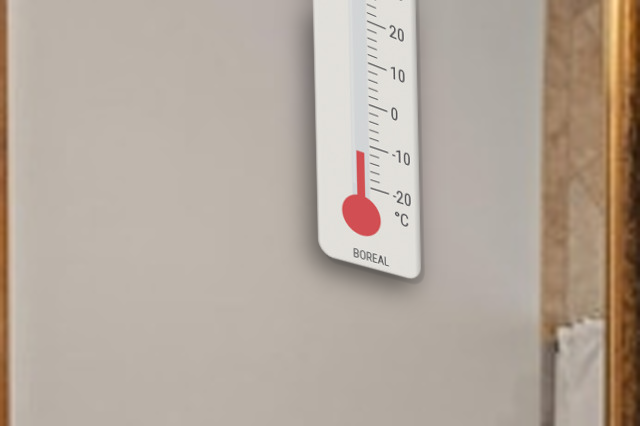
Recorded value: -12°C
